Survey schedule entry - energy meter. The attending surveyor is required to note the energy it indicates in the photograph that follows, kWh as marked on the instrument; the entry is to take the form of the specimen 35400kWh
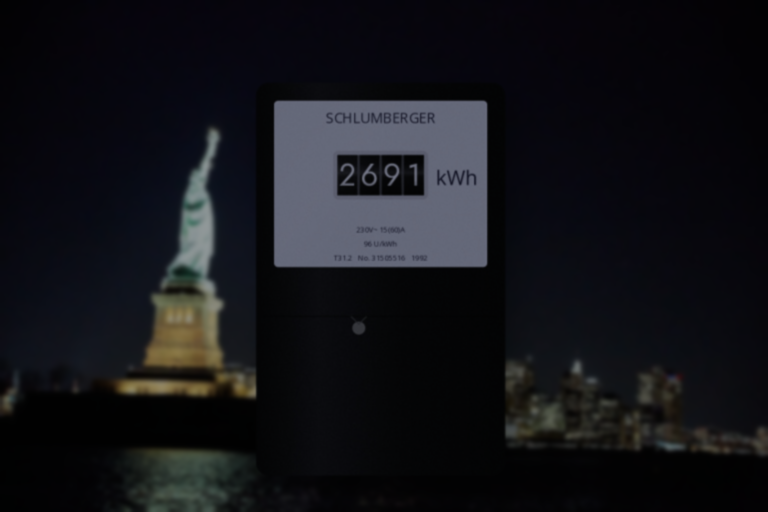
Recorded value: 2691kWh
